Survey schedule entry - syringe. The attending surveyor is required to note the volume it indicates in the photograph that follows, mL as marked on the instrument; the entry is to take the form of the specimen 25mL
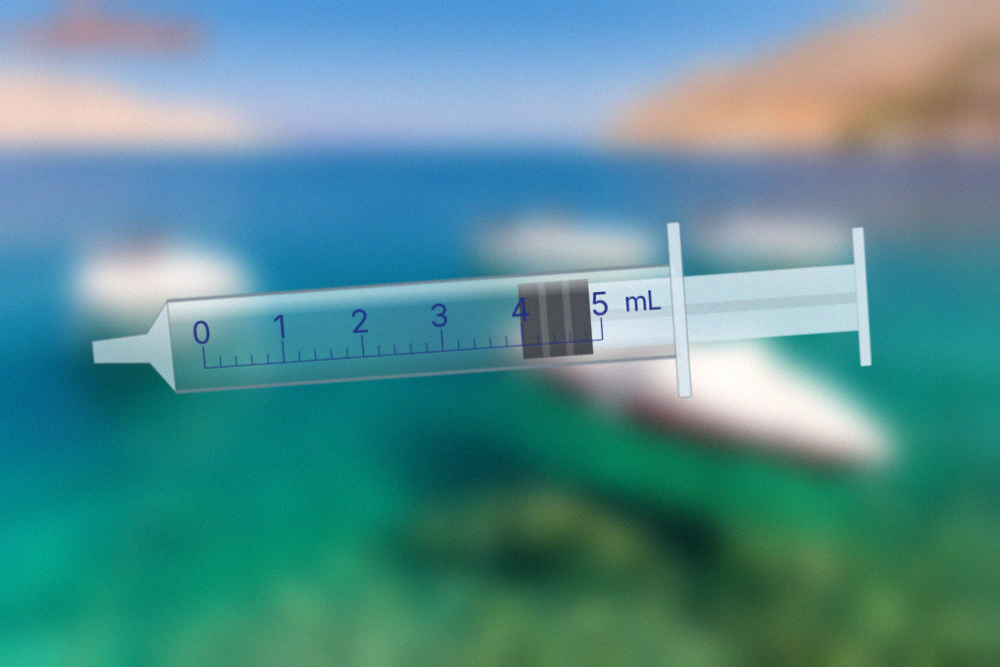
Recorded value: 4mL
